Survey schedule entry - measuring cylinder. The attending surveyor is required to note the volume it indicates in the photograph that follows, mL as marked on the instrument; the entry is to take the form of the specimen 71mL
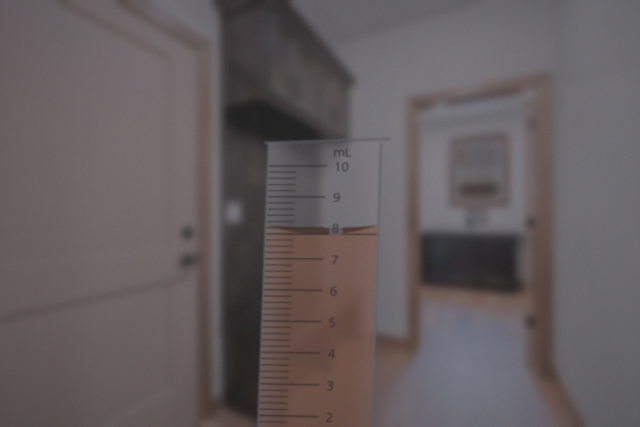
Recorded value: 7.8mL
